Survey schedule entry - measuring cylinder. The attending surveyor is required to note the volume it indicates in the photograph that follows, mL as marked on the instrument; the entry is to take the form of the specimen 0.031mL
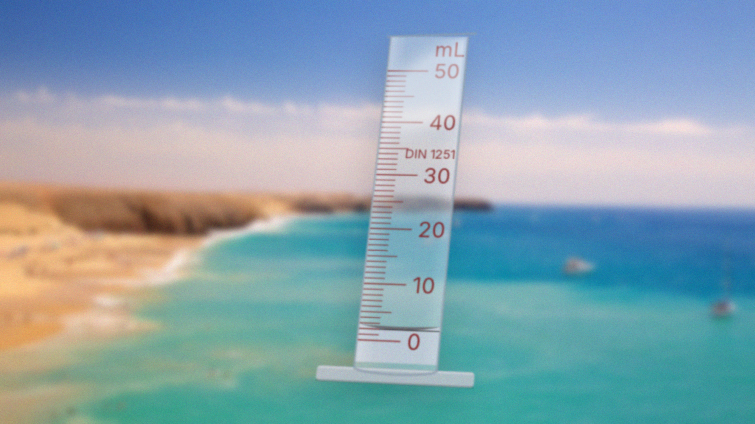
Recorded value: 2mL
